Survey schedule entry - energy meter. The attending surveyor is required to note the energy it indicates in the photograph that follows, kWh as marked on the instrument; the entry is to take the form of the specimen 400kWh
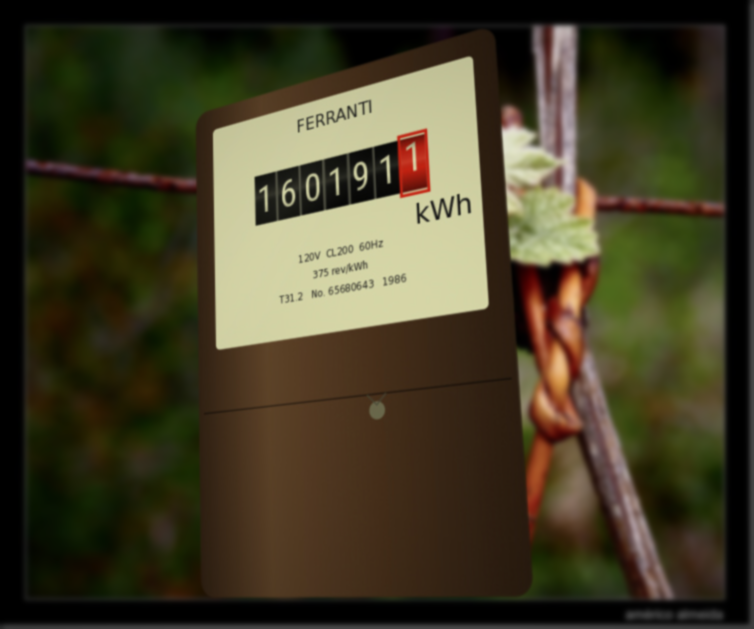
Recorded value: 160191.1kWh
